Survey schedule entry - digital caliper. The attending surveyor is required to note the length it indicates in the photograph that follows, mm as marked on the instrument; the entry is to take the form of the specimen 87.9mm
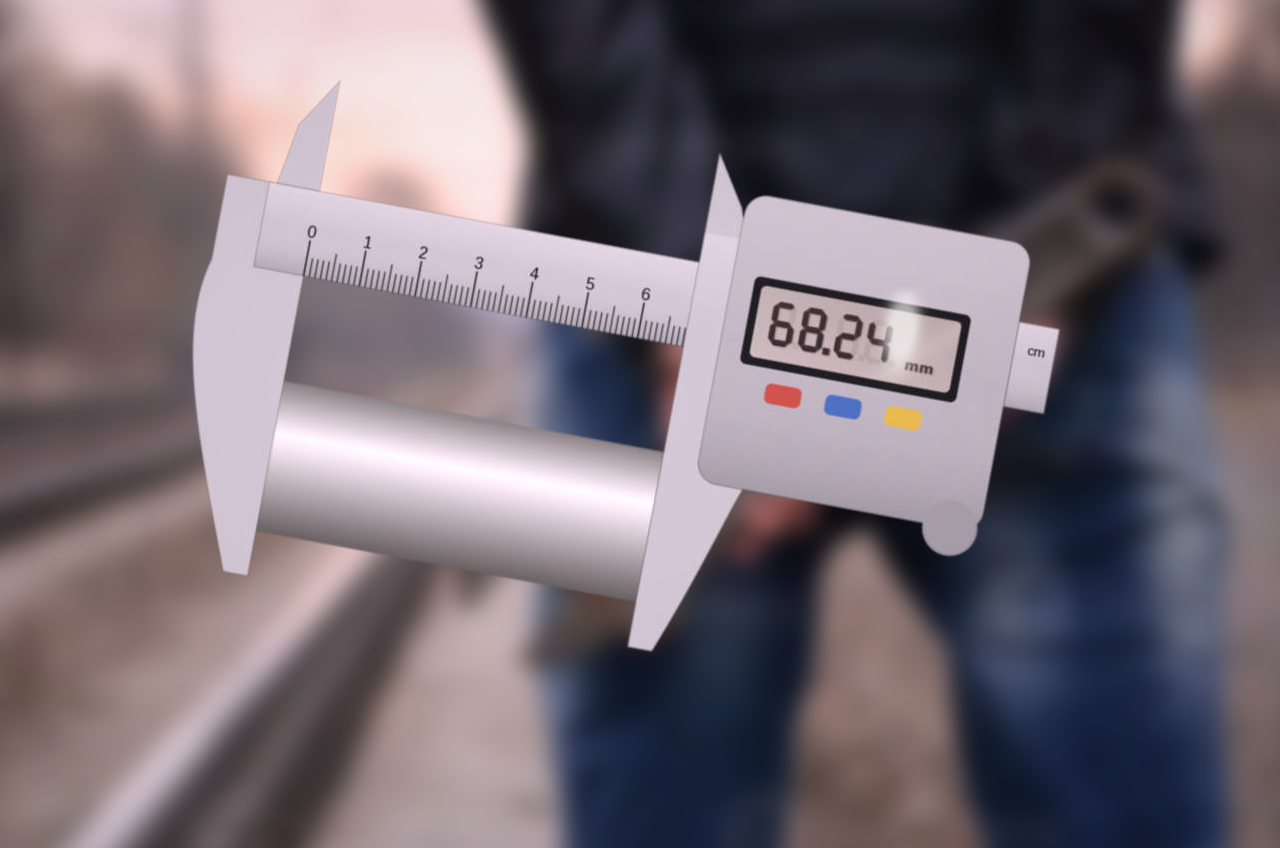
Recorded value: 68.24mm
